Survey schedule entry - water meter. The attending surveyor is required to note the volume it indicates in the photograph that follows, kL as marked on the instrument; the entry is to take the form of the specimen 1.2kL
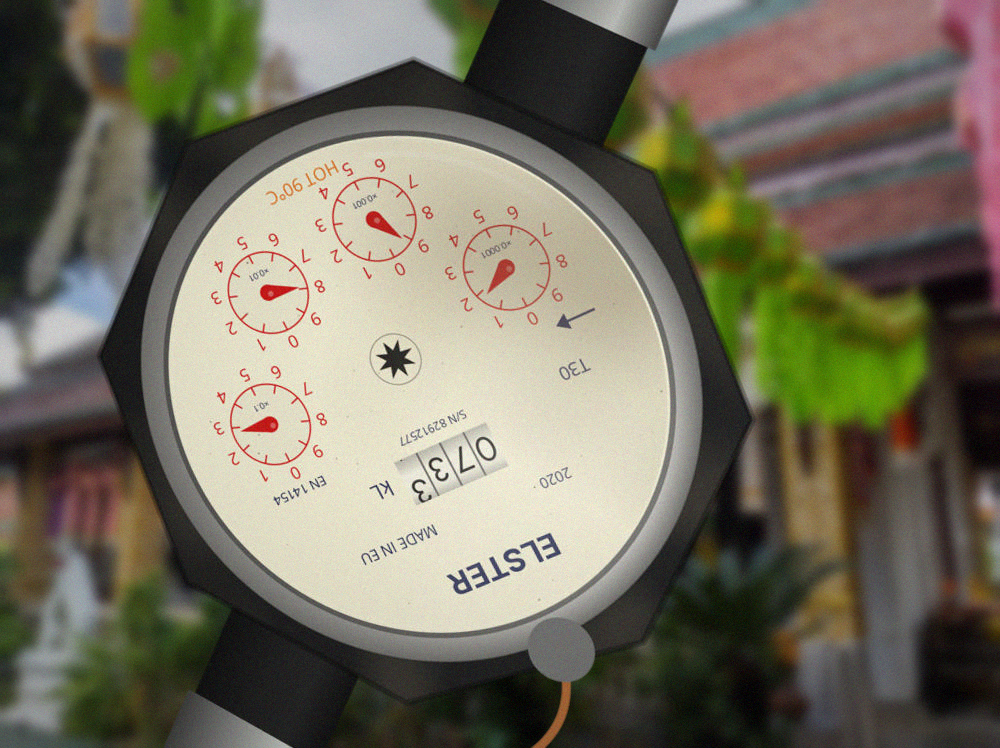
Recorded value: 733.2791kL
